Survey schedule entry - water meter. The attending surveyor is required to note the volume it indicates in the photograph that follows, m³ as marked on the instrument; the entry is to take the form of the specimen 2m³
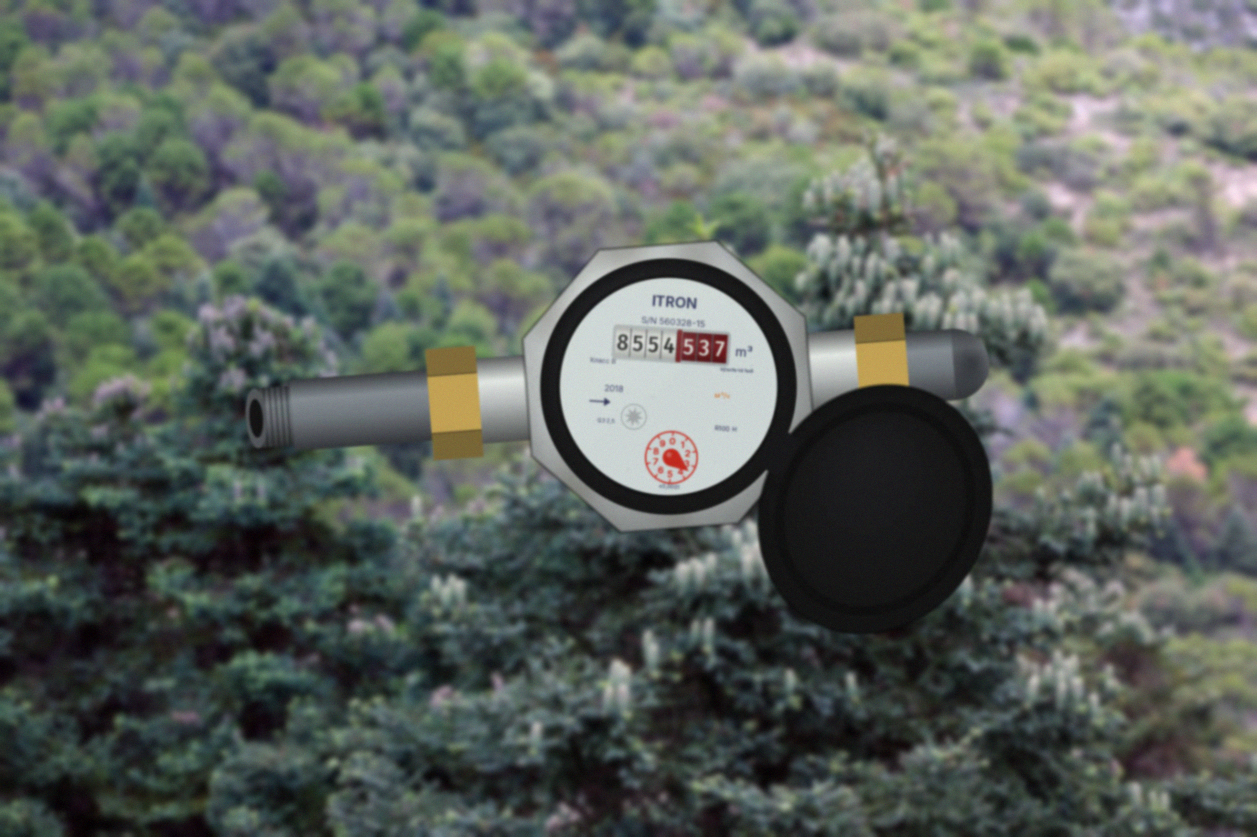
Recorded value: 8554.5373m³
